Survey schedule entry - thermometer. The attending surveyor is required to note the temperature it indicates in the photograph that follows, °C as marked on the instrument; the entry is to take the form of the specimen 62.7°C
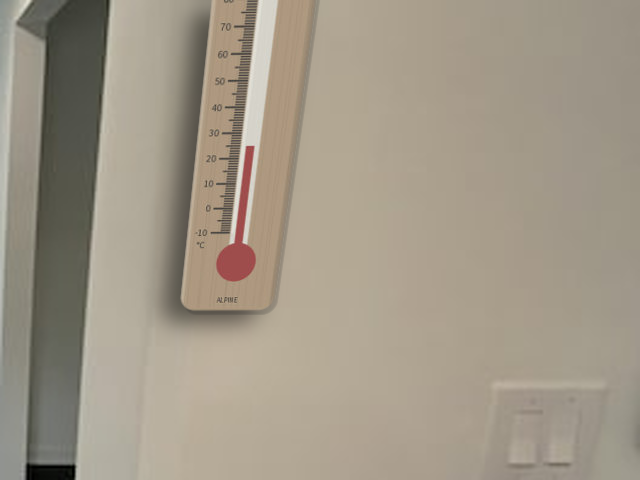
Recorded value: 25°C
